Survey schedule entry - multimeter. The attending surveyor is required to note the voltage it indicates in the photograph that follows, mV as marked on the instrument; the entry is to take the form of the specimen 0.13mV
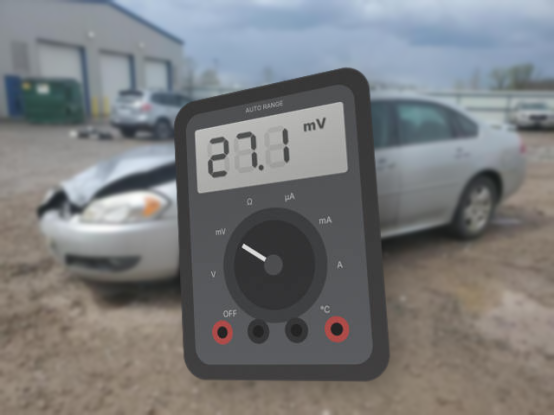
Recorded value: 27.1mV
